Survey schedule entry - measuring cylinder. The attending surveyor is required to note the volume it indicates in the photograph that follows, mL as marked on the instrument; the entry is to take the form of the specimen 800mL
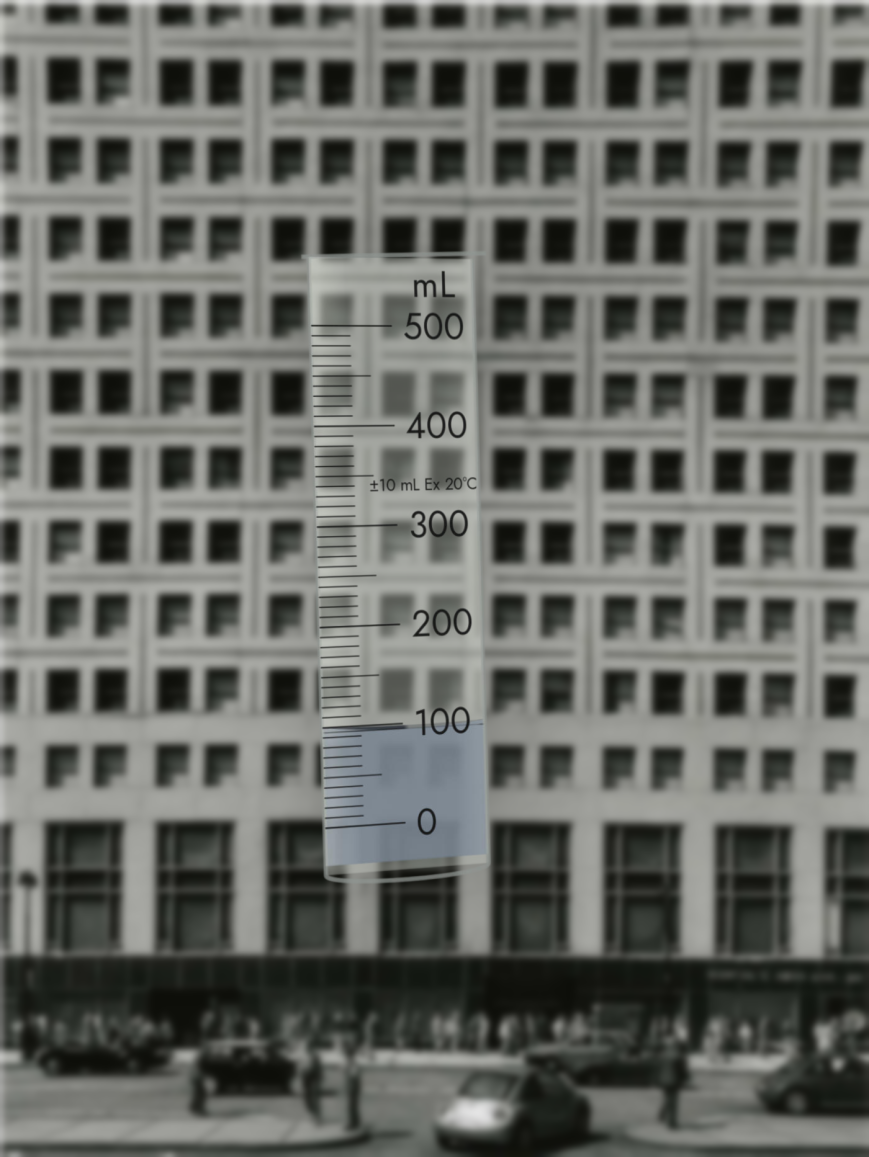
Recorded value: 95mL
